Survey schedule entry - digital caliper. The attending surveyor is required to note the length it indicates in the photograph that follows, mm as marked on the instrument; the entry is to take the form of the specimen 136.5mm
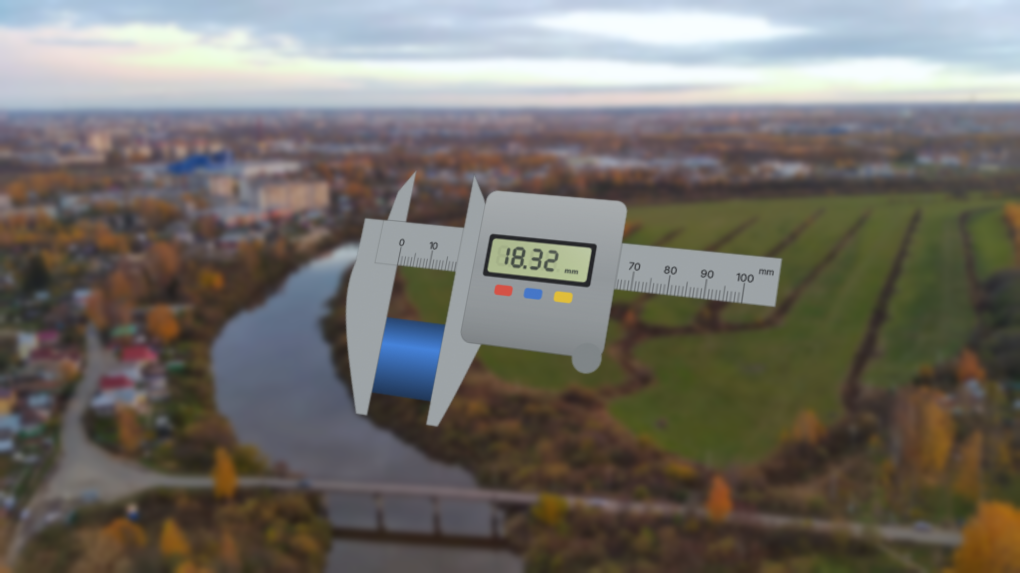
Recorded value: 18.32mm
